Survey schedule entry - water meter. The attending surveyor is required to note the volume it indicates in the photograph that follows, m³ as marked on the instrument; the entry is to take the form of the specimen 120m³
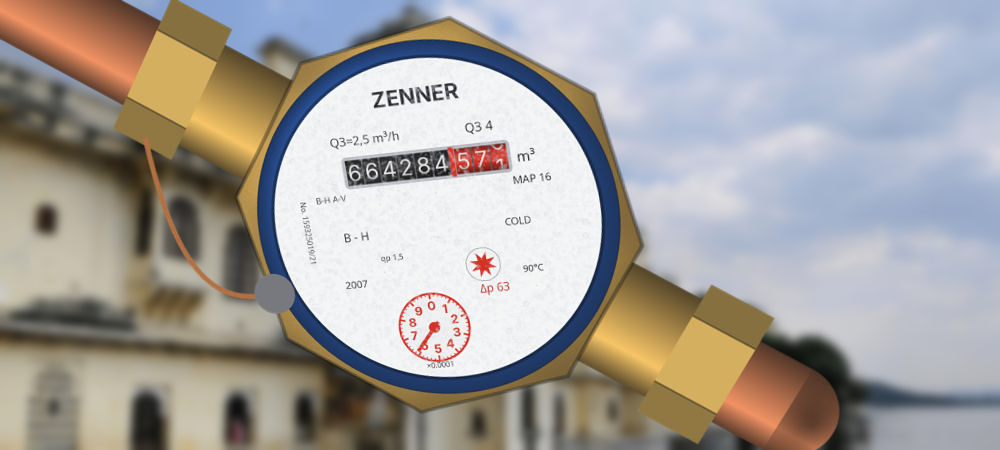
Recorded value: 664284.5706m³
